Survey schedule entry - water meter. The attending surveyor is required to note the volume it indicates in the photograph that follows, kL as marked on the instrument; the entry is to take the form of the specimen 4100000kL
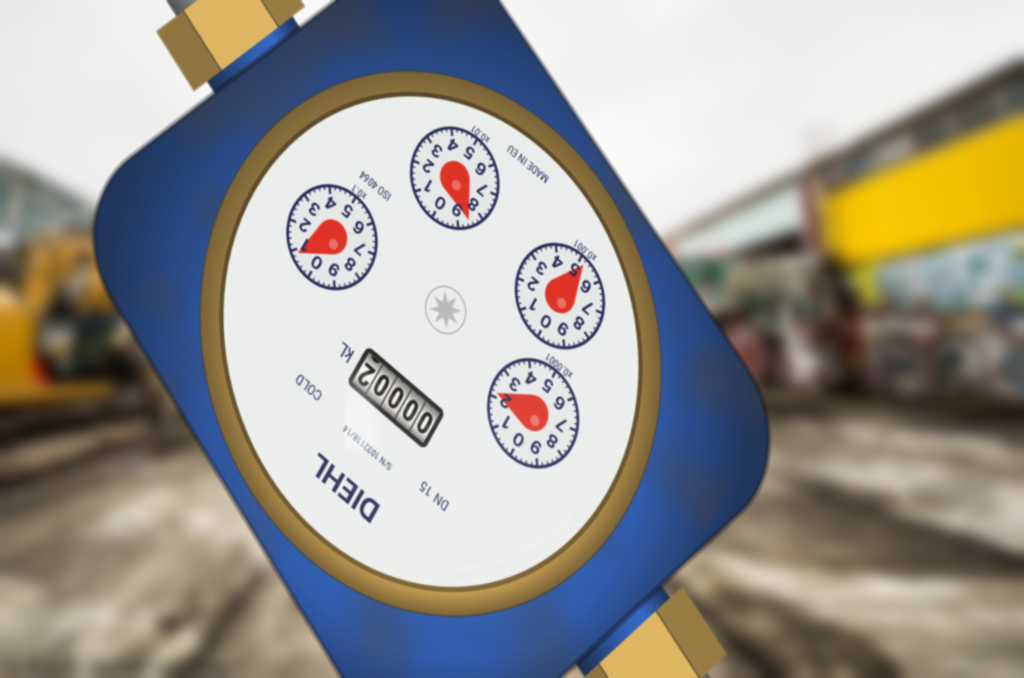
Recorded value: 2.0852kL
